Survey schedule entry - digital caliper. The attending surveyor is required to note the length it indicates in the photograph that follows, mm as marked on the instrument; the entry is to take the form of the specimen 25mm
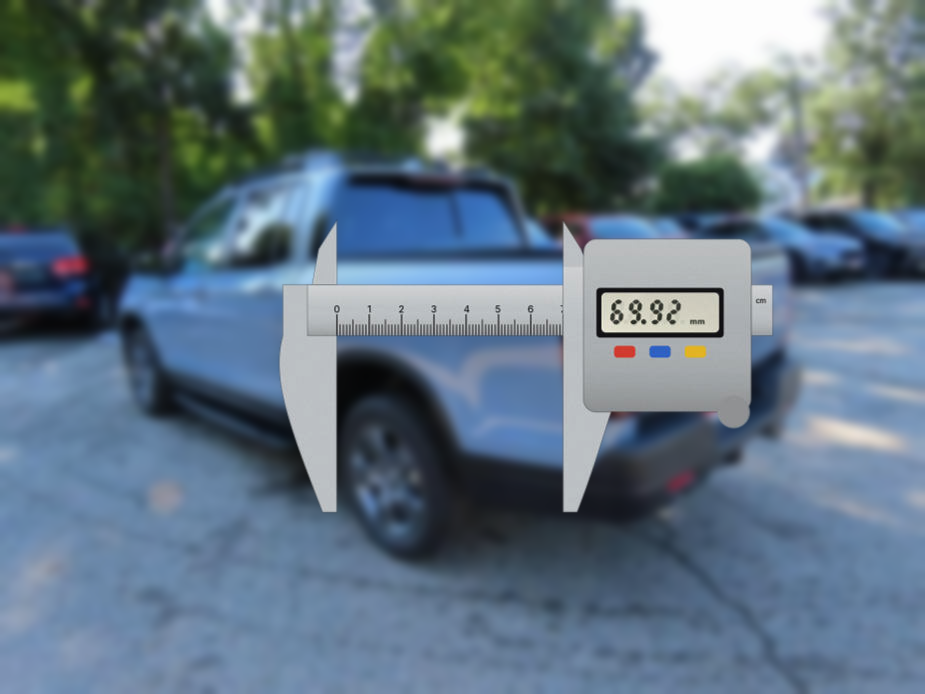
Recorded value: 69.92mm
